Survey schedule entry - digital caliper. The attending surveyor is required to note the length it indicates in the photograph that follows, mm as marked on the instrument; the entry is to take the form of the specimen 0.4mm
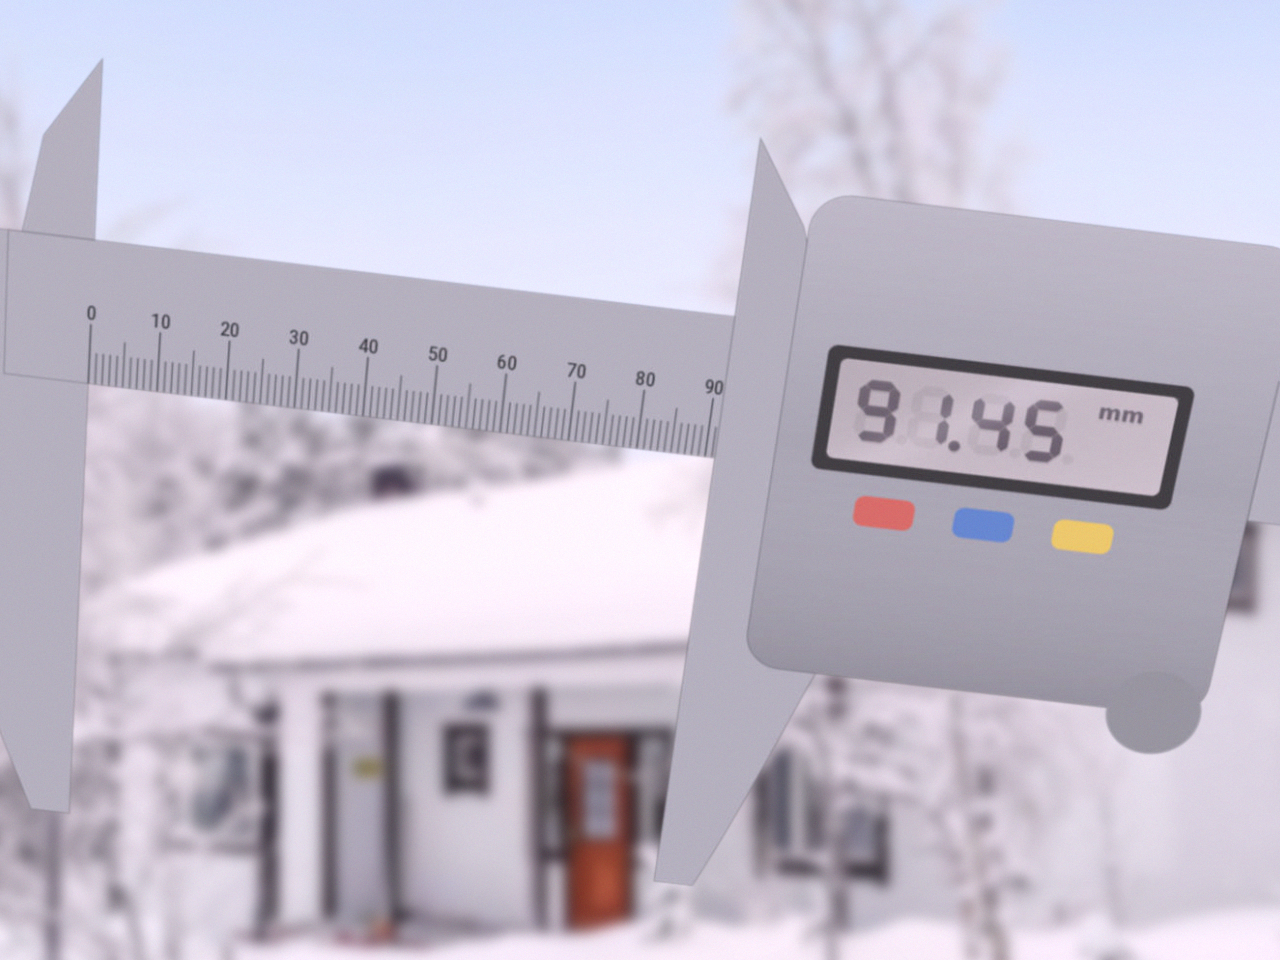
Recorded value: 91.45mm
